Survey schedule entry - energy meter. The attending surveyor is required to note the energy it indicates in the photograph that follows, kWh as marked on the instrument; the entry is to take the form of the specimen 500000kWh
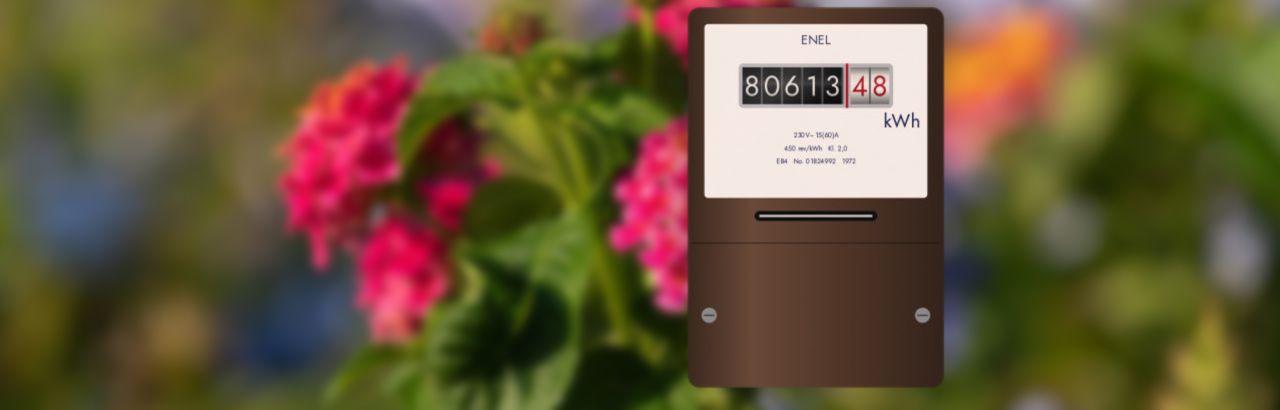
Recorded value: 80613.48kWh
